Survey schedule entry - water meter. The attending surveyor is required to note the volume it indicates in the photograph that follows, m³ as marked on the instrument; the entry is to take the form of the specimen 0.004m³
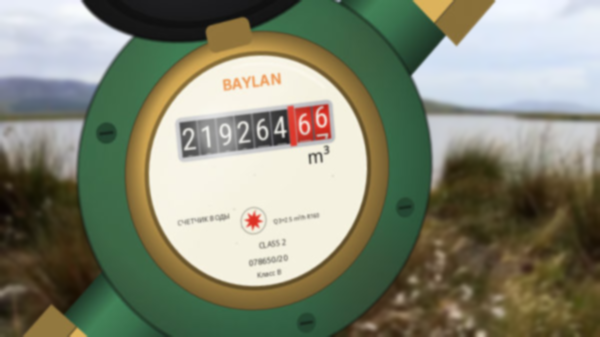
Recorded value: 219264.66m³
